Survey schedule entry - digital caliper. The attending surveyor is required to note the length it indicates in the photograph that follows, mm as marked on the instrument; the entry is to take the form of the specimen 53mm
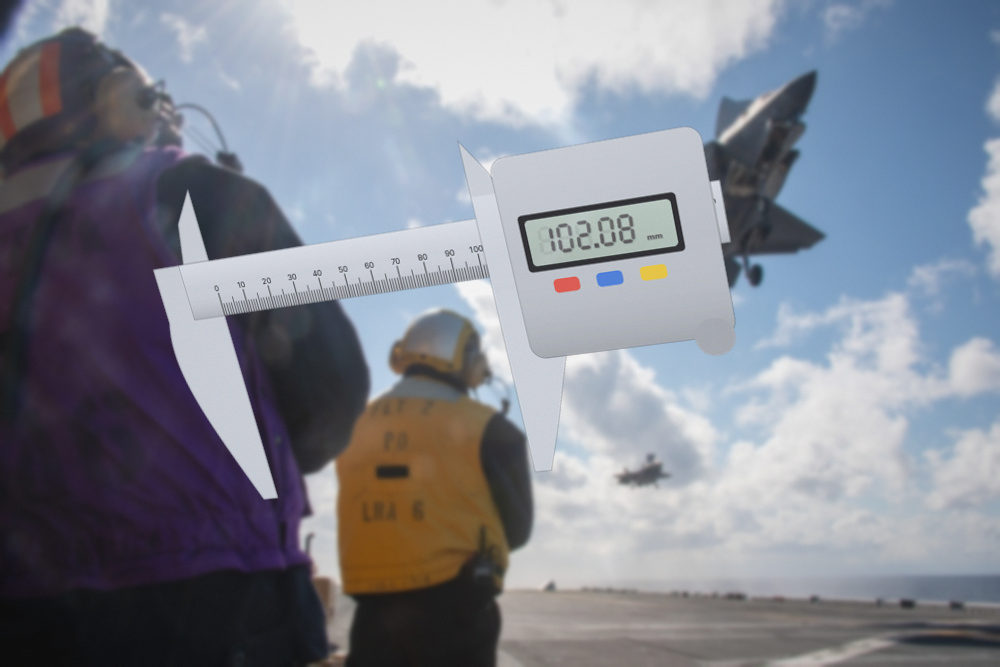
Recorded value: 102.08mm
